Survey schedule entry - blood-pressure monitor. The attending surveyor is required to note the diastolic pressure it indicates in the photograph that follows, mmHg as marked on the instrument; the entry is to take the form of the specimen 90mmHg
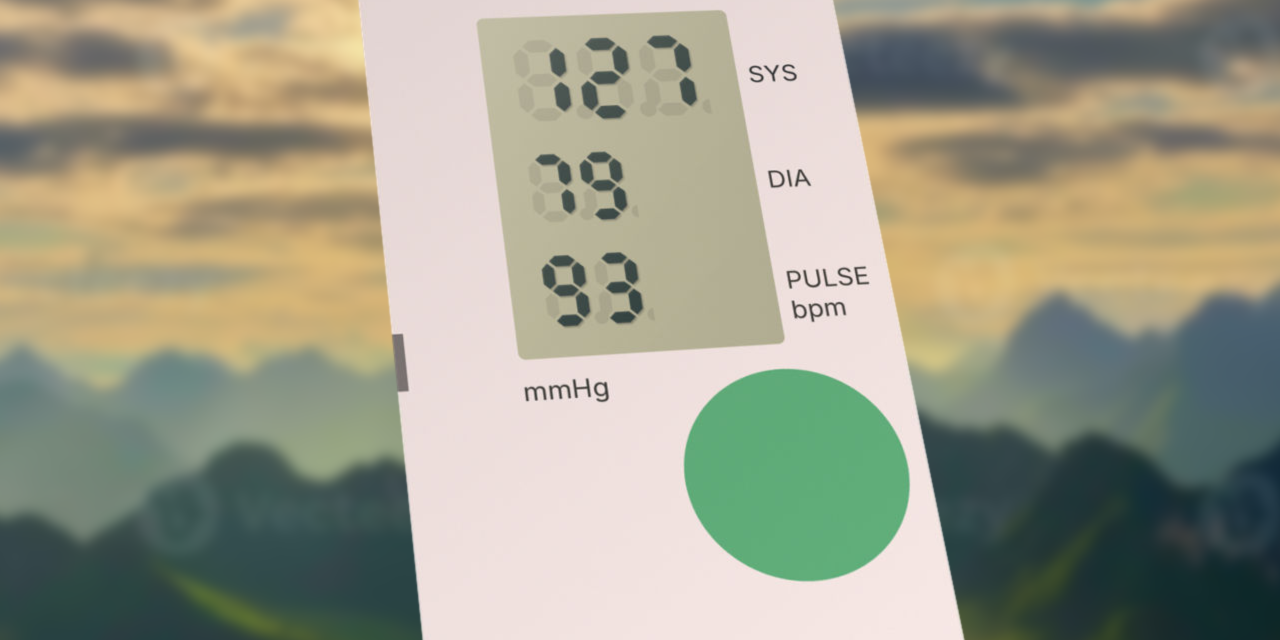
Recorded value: 79mmHg
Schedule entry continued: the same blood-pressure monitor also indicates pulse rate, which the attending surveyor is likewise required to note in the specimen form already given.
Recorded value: 93bpm
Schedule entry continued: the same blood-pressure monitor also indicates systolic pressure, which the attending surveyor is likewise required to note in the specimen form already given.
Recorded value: 127mmHg
